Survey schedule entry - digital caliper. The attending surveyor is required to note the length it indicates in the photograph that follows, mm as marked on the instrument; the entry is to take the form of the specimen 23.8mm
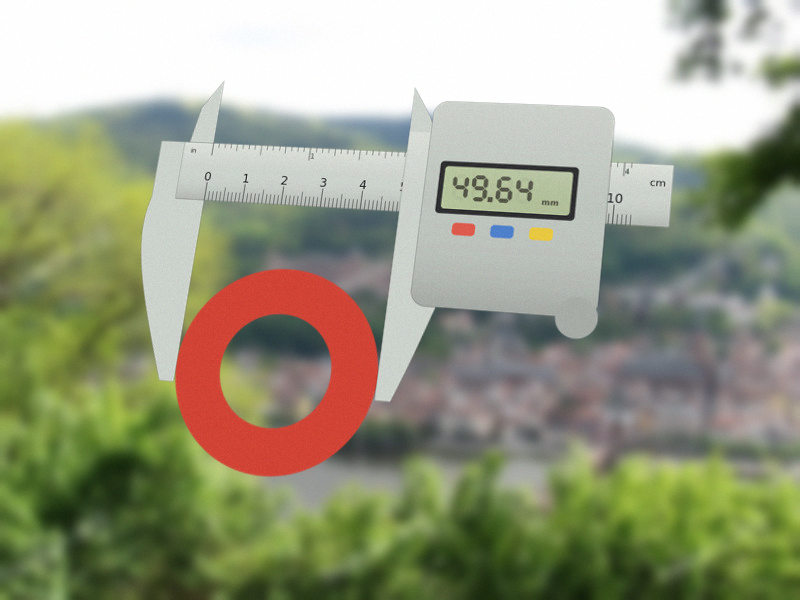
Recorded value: 49.64mm
